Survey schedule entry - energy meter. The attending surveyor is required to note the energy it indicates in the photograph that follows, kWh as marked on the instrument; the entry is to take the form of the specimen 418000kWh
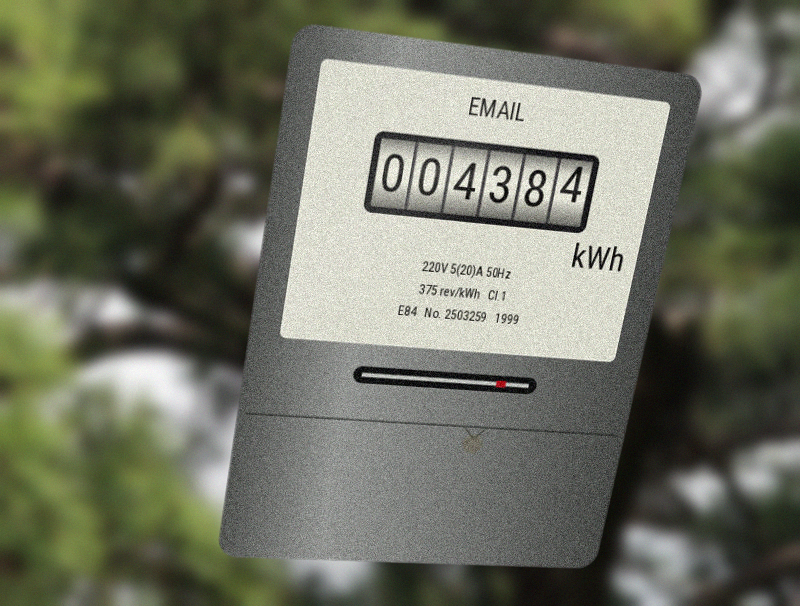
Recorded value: 4384kWh
